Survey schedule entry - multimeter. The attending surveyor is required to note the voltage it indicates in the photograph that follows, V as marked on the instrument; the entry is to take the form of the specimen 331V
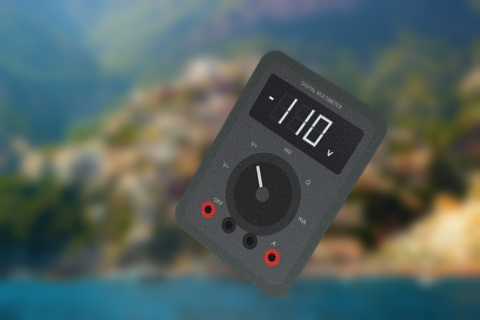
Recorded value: -110V
